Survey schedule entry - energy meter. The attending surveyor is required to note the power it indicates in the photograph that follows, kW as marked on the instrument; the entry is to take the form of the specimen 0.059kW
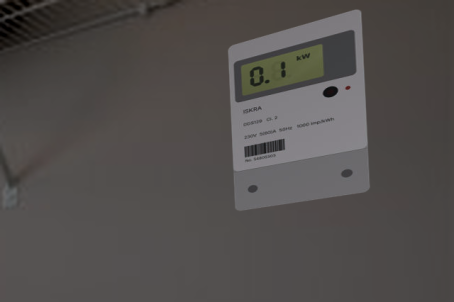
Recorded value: 0.1kW
